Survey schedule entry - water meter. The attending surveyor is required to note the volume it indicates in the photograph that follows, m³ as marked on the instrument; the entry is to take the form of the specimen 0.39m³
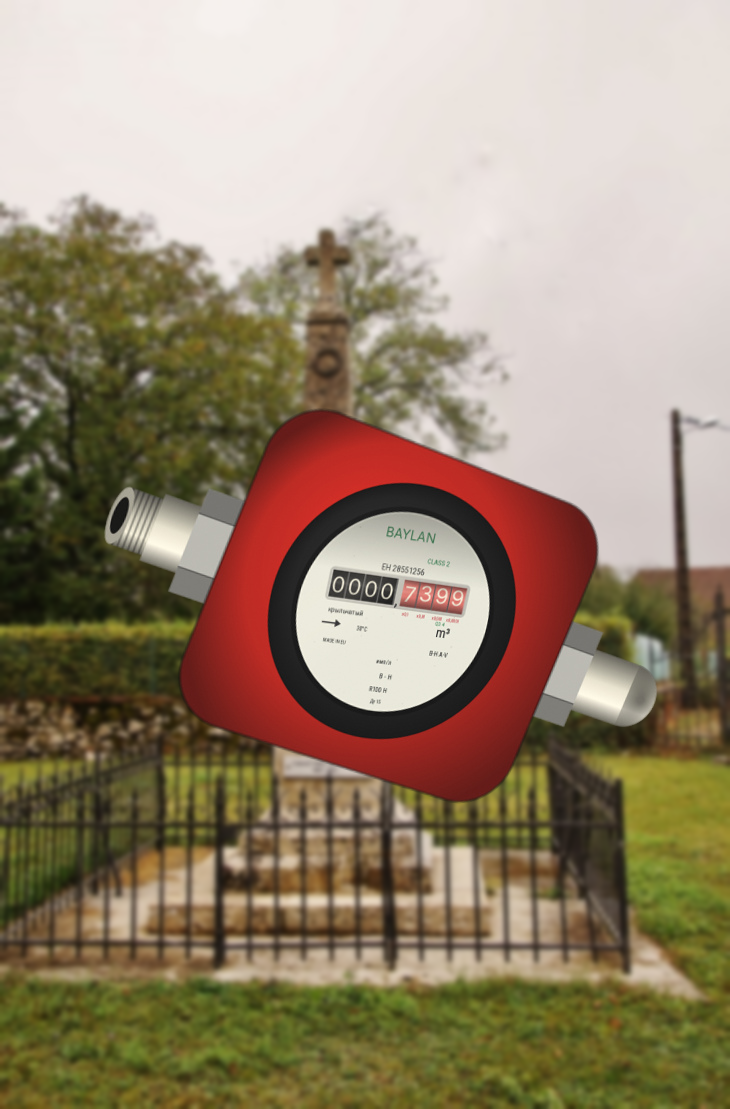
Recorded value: 0.7399m³
